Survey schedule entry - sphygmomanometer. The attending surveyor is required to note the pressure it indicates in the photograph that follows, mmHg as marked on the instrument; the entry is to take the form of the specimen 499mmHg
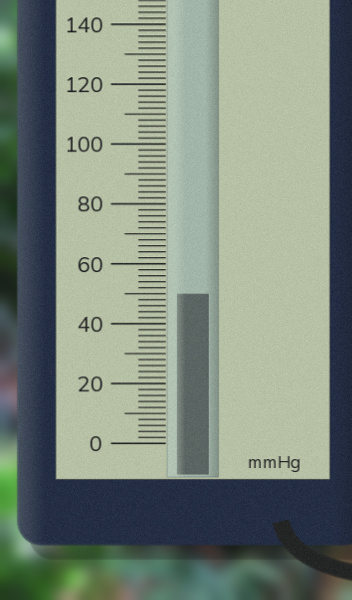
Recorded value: 50mmHg
